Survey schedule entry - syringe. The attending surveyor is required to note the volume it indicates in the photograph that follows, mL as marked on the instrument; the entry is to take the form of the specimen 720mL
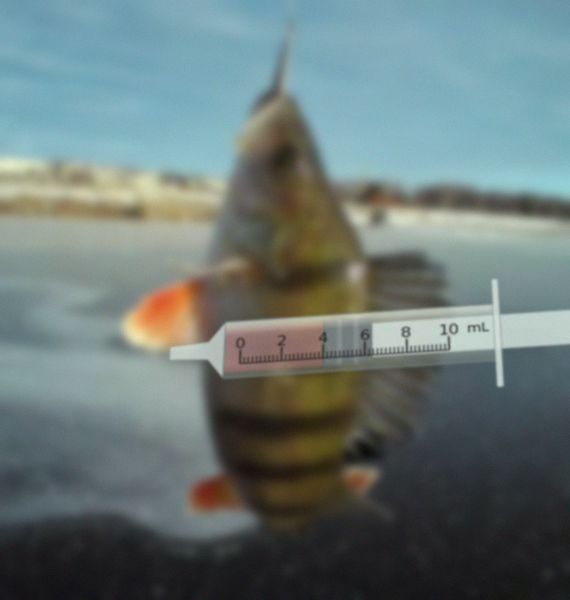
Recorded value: 4mL
